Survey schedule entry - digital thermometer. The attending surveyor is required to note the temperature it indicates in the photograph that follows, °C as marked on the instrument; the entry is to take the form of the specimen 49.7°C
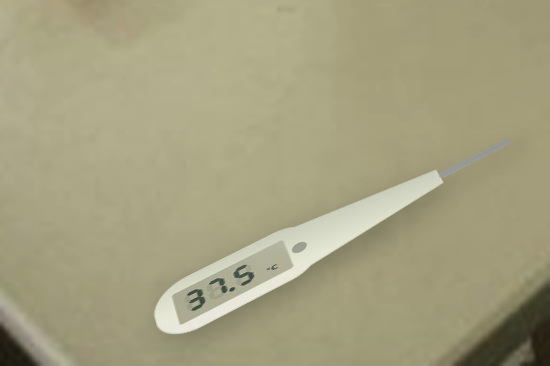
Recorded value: 37.5°C
